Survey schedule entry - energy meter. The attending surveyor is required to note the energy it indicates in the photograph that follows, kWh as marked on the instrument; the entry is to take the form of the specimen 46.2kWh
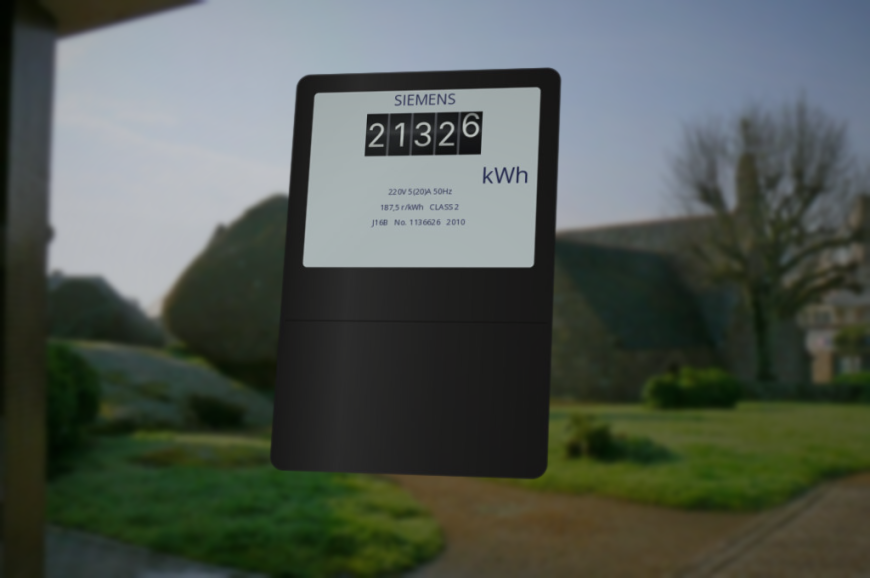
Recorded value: 21326kWh
